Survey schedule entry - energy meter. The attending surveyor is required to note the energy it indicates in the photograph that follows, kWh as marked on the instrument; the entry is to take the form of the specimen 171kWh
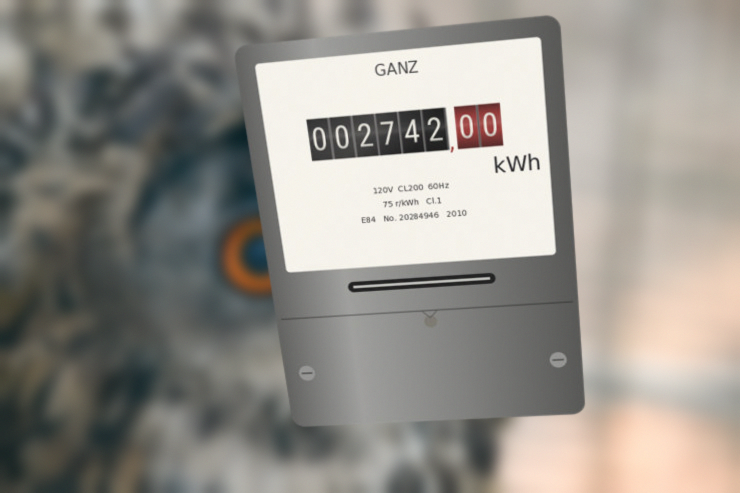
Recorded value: 2742.00kWh
